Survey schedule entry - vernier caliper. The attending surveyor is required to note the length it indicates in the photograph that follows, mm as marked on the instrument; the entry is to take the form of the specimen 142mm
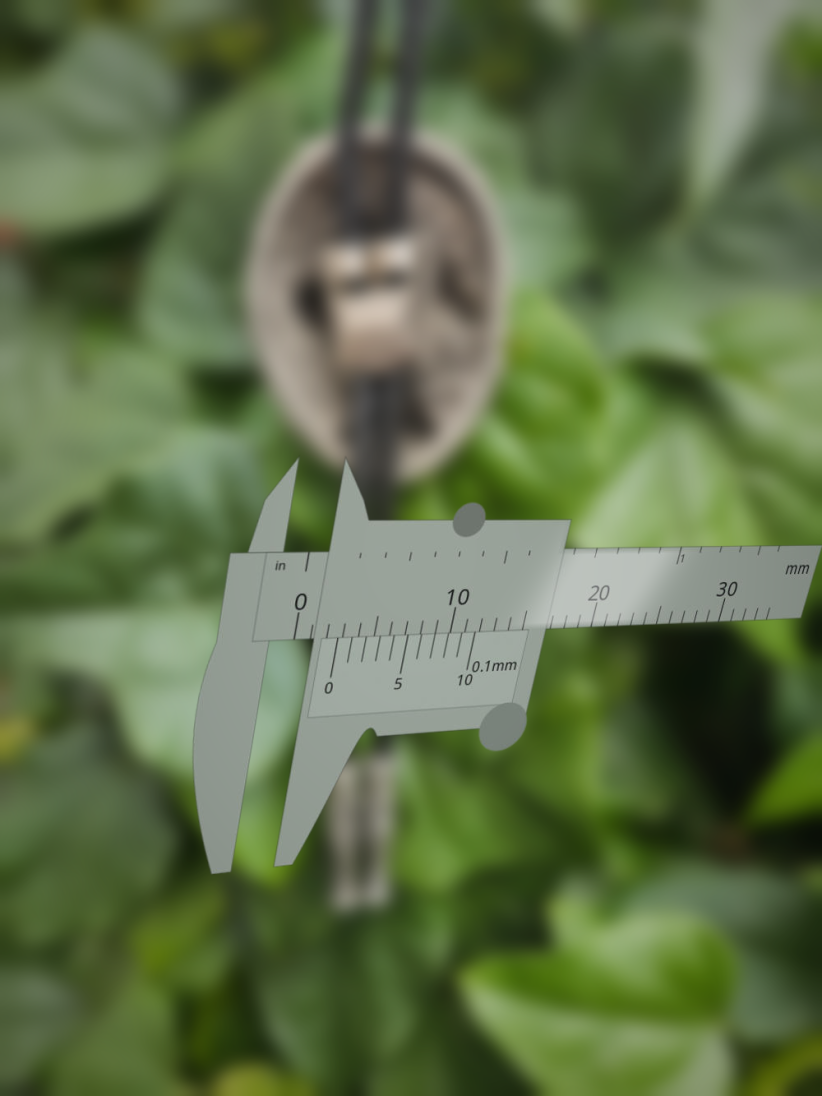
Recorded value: 2.7mm
